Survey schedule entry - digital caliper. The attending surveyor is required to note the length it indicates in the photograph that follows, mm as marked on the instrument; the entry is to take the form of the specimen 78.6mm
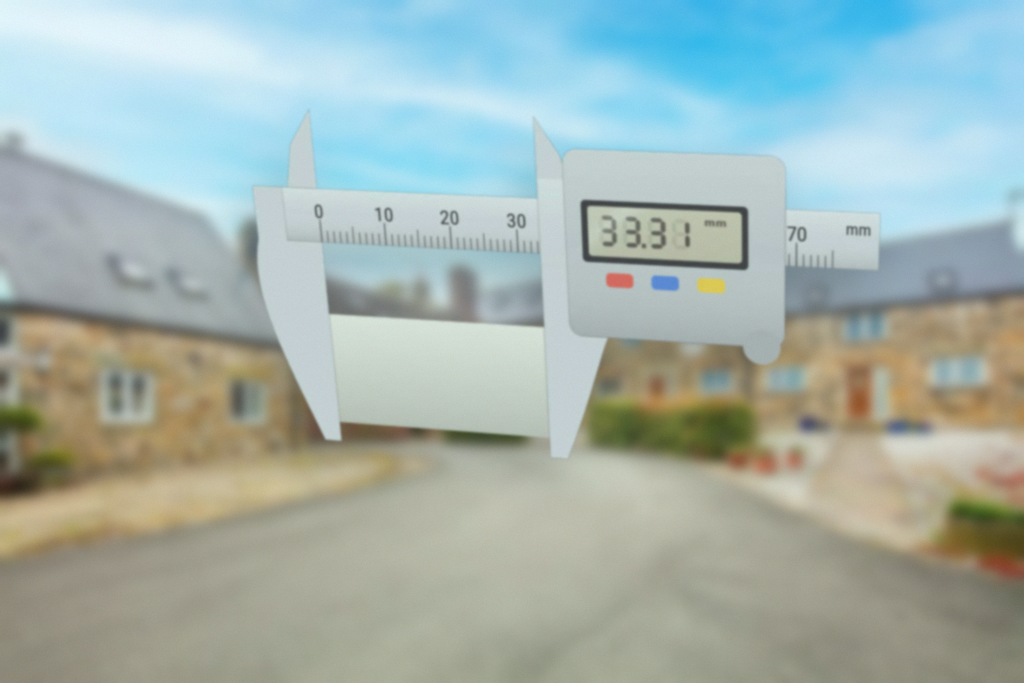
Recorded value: 33.31mm
